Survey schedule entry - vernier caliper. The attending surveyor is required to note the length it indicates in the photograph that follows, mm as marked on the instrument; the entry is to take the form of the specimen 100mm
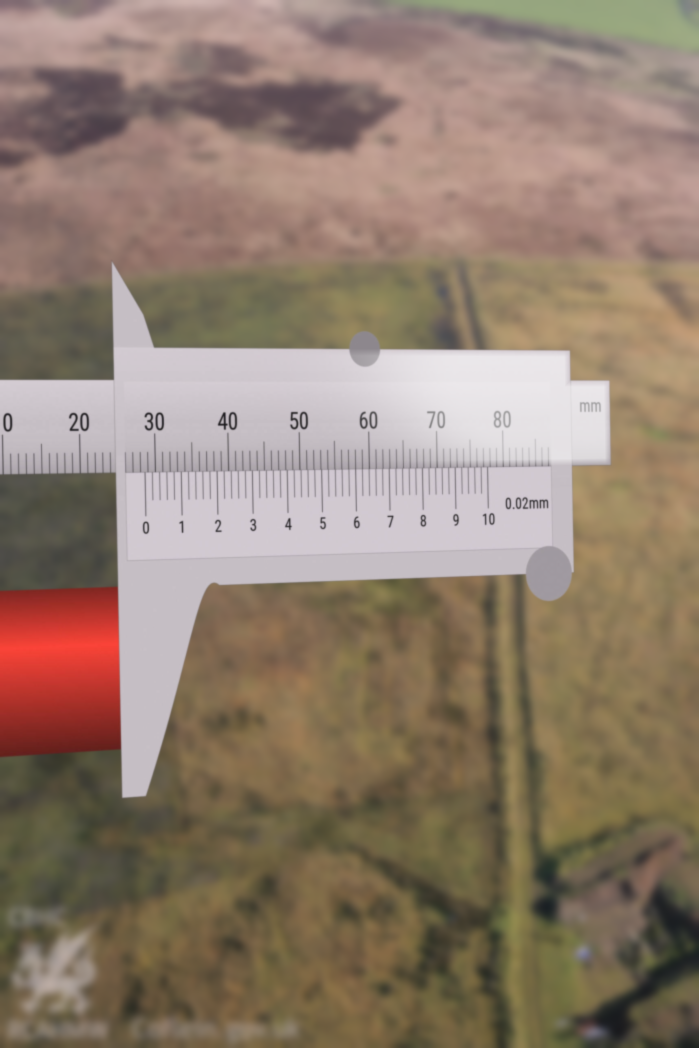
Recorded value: 28.6mm
